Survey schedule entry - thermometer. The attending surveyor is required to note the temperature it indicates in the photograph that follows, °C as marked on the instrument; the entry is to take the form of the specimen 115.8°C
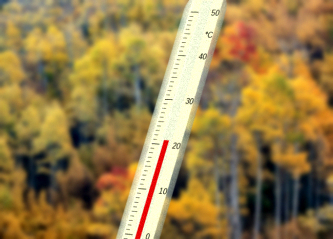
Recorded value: 21°C
